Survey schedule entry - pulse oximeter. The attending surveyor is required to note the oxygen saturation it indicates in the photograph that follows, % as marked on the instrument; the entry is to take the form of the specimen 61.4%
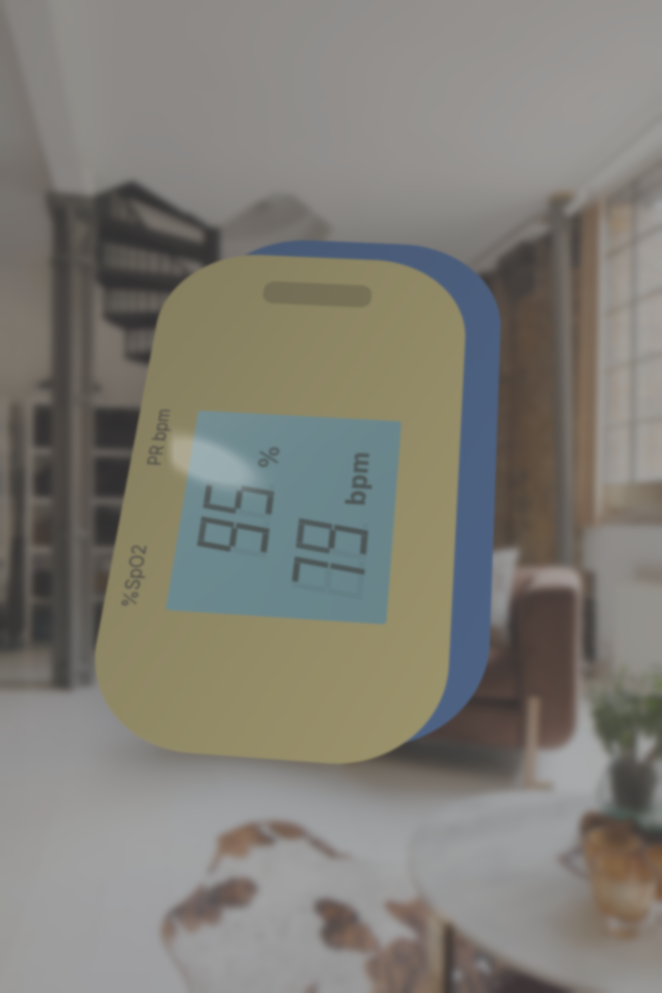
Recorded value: 95%
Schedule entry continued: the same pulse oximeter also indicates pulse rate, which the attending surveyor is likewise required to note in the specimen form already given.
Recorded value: 79bpm
